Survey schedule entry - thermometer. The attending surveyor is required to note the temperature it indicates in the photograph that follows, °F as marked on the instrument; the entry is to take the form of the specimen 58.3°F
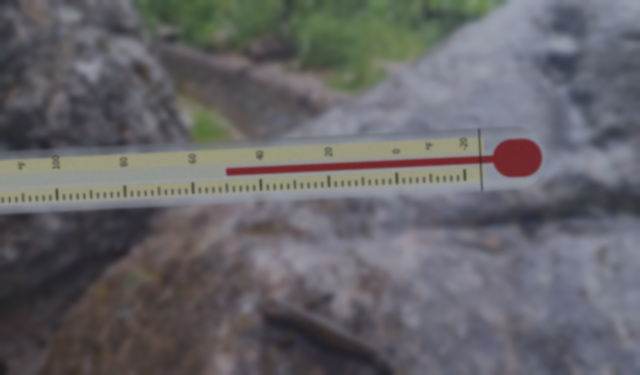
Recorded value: 50°F
